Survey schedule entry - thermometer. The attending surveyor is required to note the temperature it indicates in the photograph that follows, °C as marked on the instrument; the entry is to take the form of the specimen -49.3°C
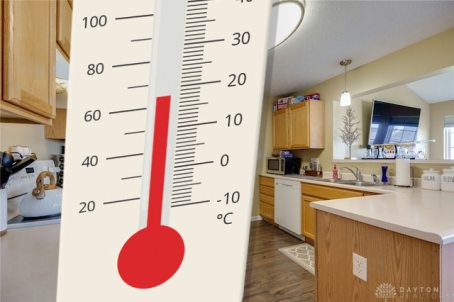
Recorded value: 18°C
